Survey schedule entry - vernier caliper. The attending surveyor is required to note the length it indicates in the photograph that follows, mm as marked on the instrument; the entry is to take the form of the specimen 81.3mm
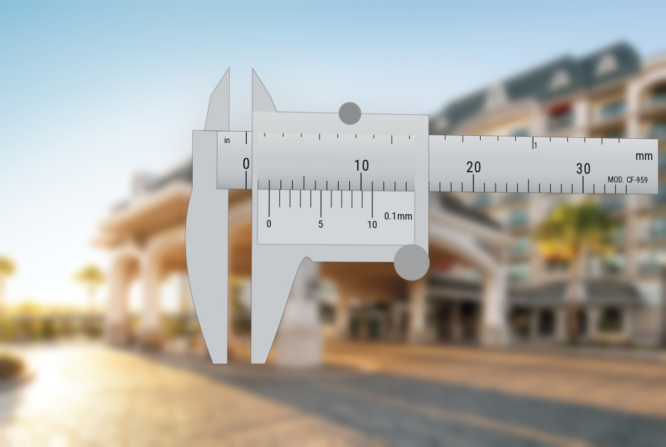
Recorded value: 2.0mm
